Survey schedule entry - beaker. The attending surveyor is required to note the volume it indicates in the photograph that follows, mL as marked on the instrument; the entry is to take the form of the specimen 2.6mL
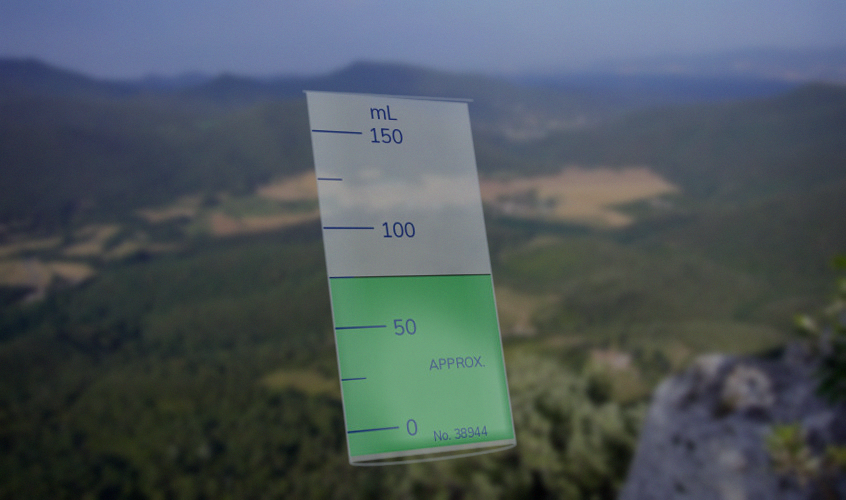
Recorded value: 75mL
